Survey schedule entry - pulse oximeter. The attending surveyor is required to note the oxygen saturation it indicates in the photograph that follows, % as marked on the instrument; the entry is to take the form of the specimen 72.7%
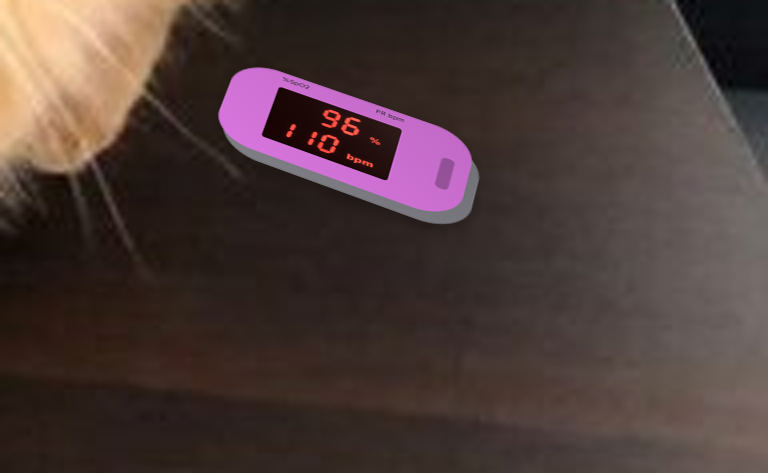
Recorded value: 96%
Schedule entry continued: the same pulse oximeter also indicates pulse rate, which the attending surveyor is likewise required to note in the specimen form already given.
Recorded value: 110bpm
